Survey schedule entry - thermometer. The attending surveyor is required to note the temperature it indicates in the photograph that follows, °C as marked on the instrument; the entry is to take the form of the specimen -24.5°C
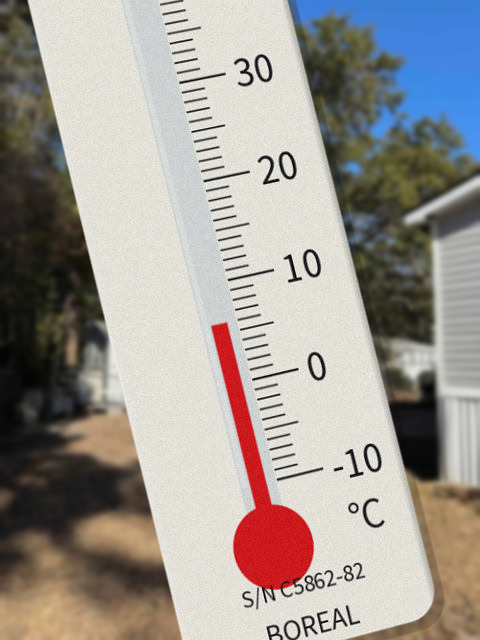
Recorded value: 6°C
